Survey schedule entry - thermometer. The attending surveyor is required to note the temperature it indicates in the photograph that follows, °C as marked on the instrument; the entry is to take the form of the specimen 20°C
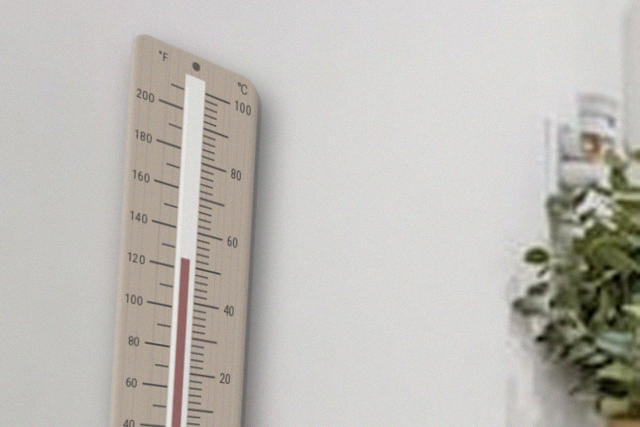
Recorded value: 52°C
